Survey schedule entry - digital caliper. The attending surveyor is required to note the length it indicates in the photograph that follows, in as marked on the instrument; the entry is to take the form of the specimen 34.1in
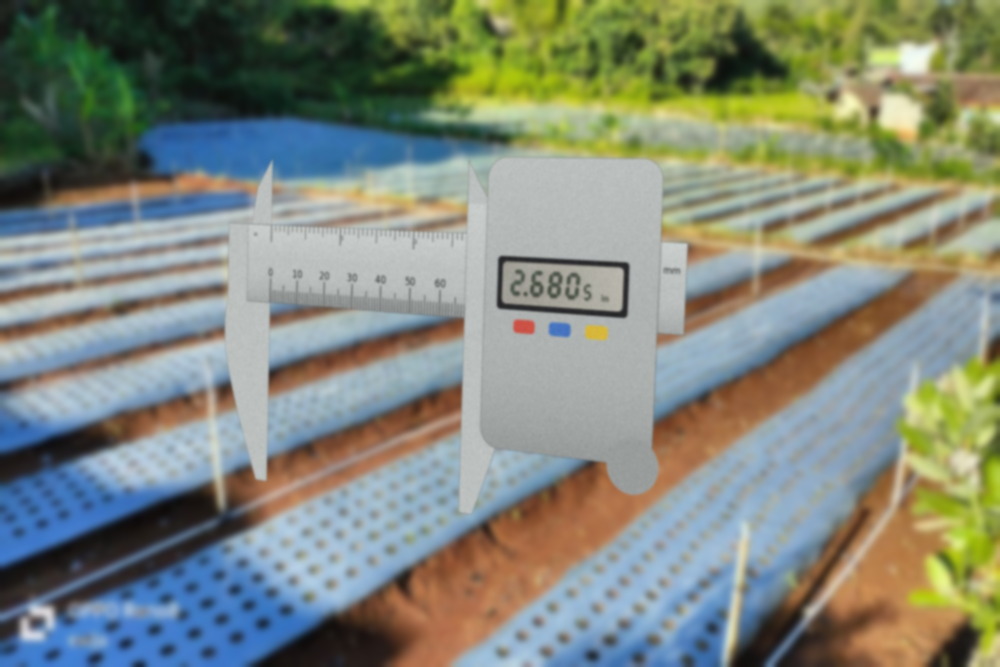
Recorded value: 2.6805in
